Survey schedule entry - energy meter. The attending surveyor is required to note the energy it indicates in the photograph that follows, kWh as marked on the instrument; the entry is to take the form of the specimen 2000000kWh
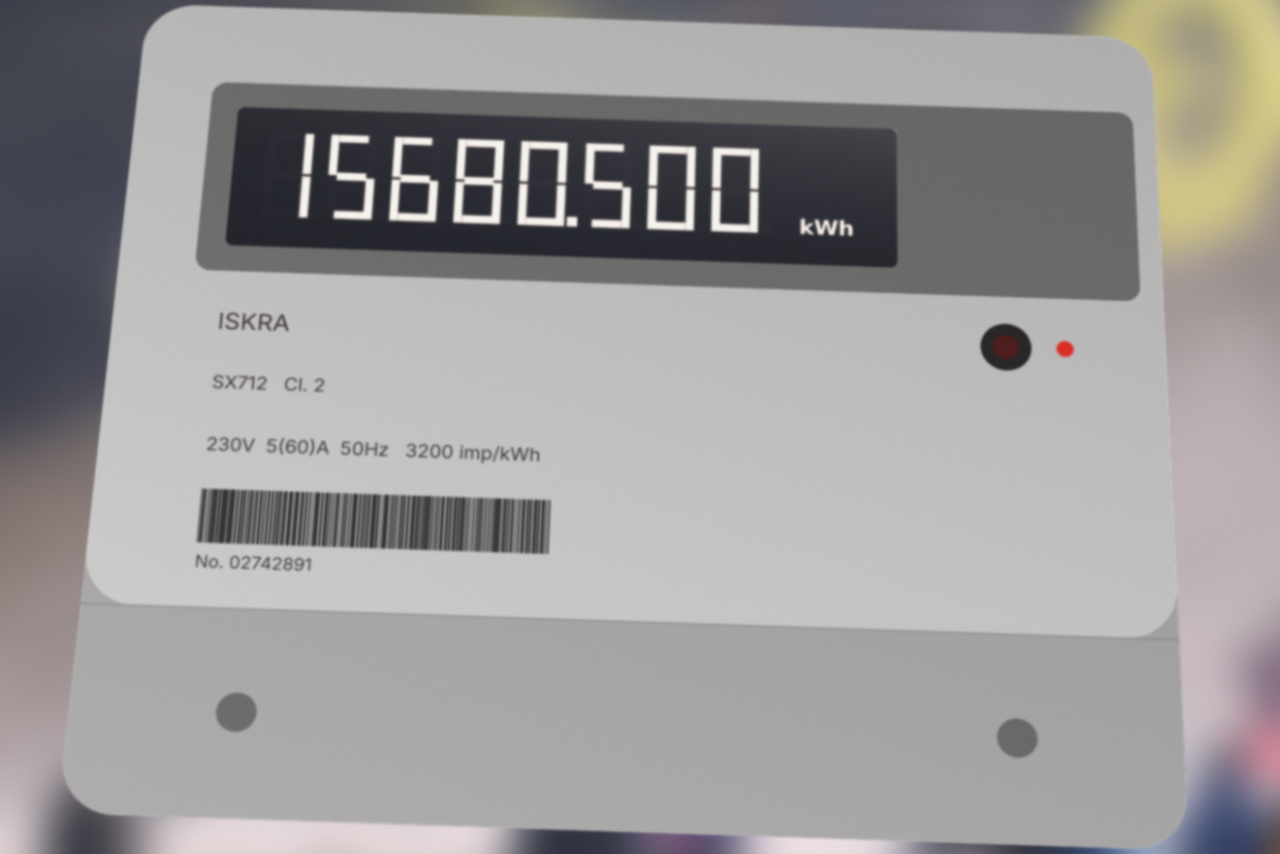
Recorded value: 15680.500kWh
